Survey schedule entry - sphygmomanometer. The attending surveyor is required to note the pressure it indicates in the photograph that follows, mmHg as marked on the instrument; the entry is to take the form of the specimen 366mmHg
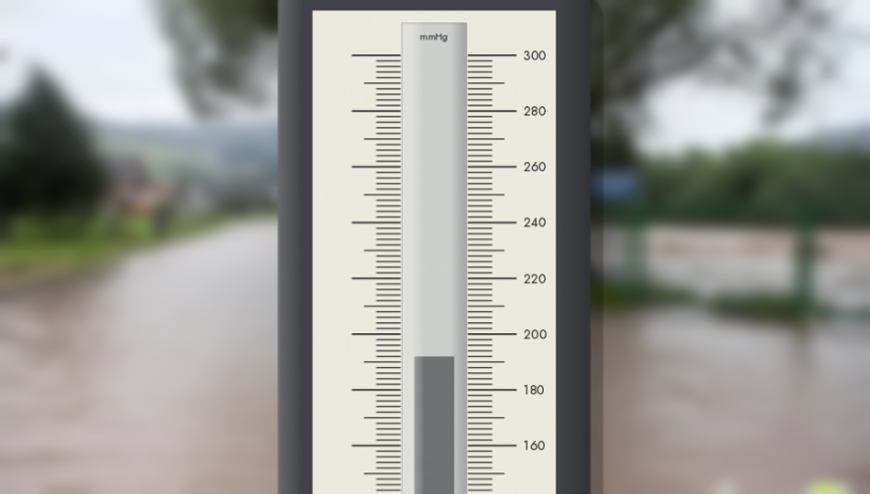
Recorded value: 192mmHg
